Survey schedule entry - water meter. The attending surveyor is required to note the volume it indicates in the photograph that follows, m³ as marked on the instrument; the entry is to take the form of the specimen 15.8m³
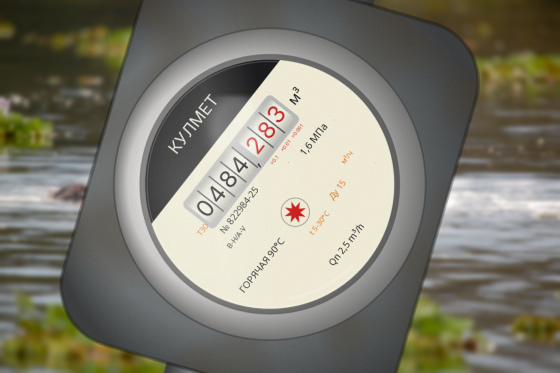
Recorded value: 484.283m³
